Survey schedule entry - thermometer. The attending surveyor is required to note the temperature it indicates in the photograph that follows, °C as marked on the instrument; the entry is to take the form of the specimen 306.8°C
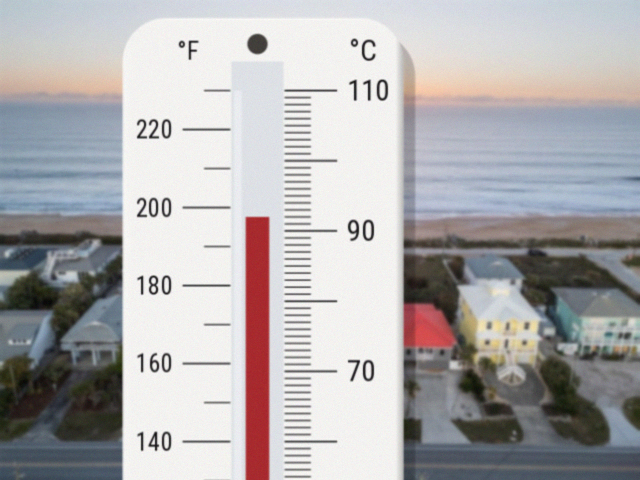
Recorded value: 92°C
